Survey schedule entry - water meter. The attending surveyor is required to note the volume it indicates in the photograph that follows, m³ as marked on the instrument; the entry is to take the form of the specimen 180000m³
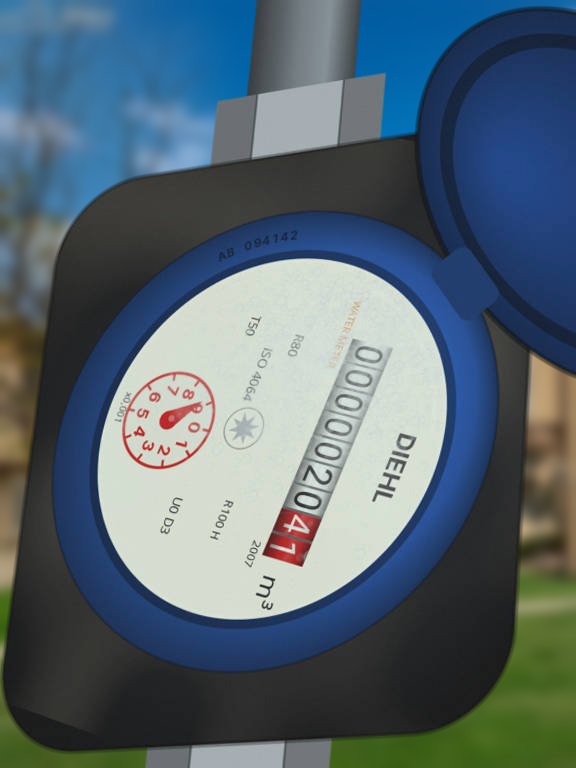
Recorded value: 20.408m³
